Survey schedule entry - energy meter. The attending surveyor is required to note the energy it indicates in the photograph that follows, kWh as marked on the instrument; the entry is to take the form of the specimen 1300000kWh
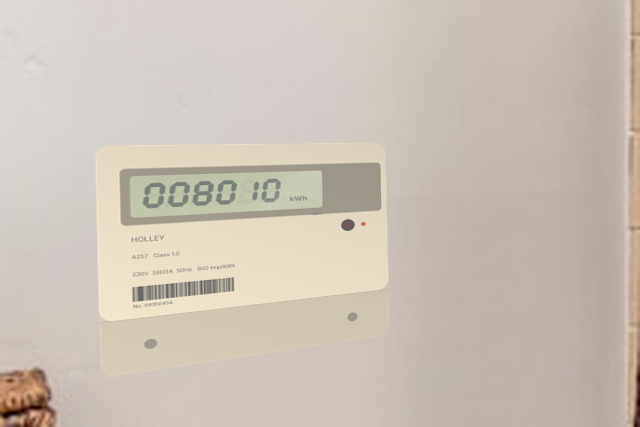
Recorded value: 8010kWh
